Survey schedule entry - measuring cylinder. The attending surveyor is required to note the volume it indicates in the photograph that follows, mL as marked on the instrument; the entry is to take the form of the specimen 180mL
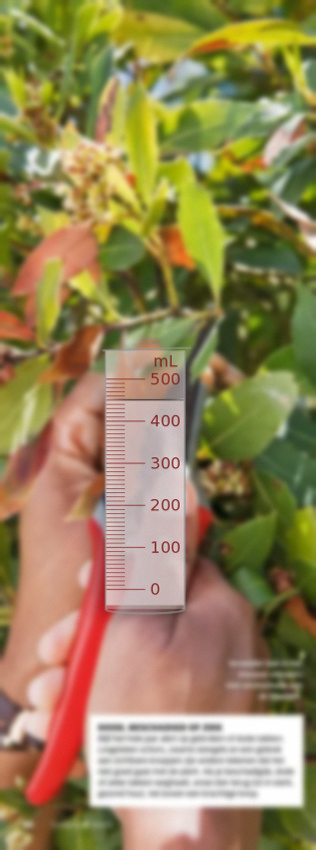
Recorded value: 450mL
